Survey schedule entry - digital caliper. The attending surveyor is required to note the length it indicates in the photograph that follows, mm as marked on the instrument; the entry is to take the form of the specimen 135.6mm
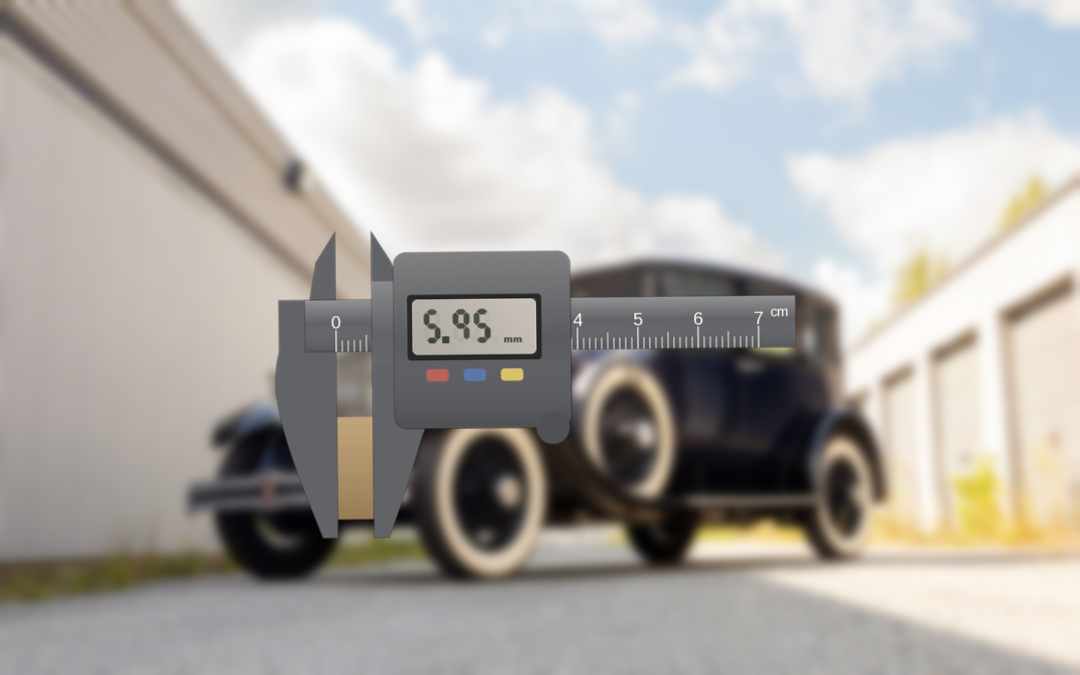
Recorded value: 5.95mm
